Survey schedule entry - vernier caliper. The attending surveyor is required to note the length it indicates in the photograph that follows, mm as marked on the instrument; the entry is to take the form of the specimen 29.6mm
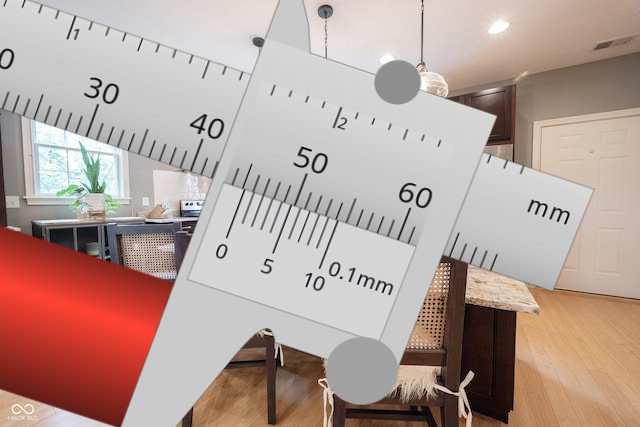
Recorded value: 45.2mm
